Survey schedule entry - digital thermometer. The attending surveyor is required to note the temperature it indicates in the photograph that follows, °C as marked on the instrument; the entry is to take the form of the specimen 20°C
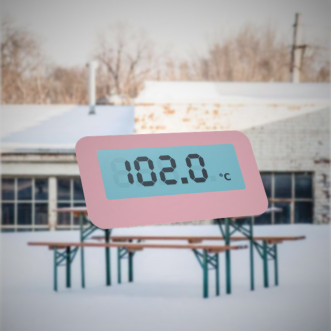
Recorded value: 102.0°C
